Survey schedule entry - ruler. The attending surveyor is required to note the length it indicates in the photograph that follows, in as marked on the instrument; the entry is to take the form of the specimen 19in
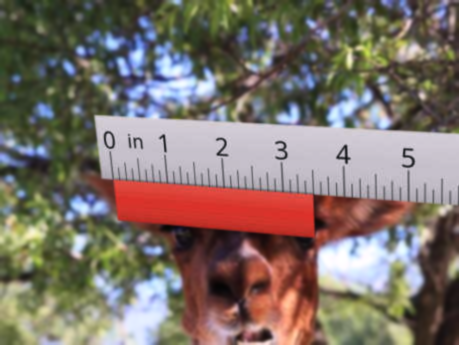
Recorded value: 3.5in
